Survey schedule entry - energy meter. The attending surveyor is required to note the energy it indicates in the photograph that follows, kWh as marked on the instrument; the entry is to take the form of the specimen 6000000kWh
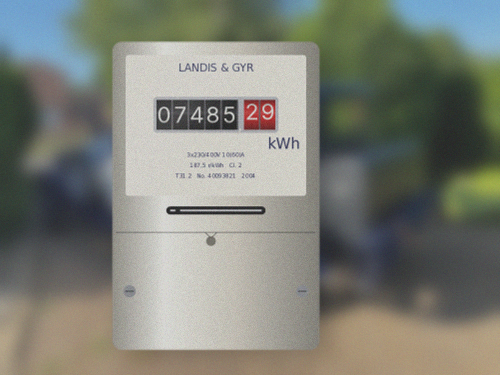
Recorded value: 7485.29kWh
